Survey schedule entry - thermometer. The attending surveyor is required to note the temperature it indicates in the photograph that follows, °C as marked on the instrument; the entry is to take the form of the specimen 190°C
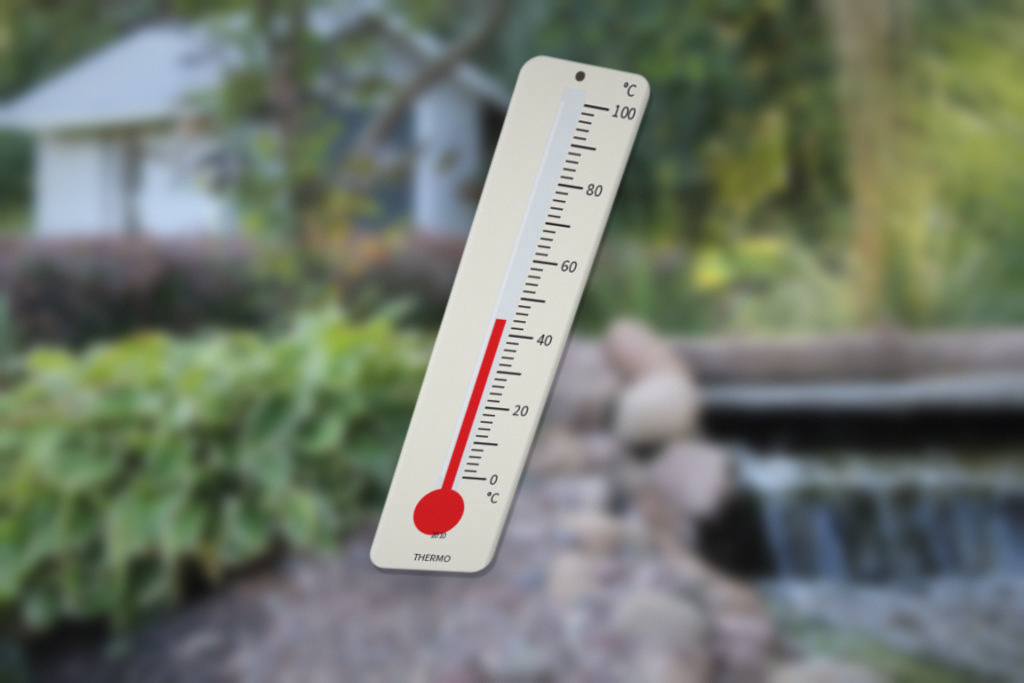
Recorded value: 44°C
